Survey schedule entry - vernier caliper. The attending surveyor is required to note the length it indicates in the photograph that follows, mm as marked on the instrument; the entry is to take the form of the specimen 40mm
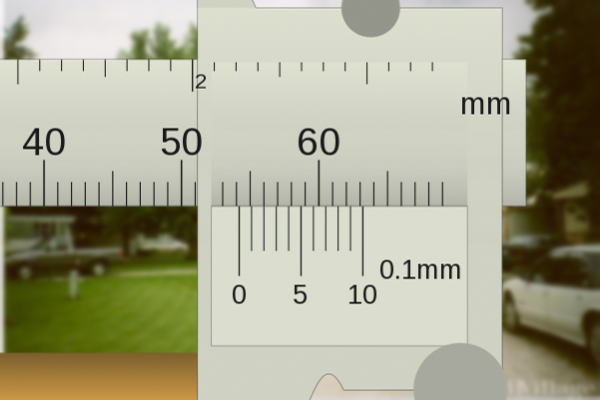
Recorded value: 54.2mm
